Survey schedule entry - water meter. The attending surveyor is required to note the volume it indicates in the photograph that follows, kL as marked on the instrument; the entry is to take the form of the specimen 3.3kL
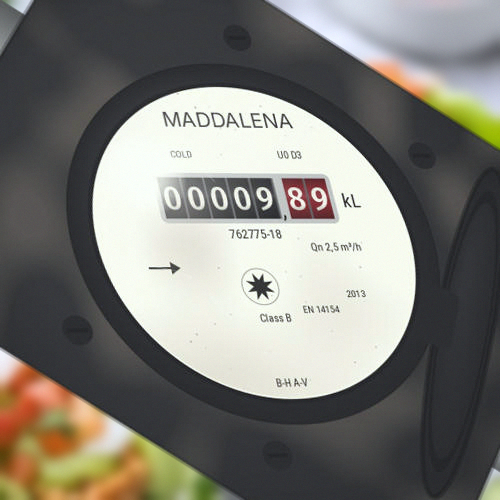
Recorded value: 9.89kL
